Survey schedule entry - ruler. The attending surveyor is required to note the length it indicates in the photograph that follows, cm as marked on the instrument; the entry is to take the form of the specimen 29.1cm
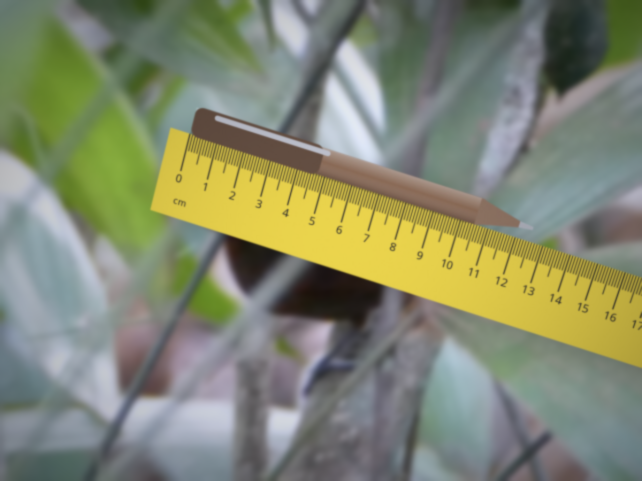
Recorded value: 12.5cm
